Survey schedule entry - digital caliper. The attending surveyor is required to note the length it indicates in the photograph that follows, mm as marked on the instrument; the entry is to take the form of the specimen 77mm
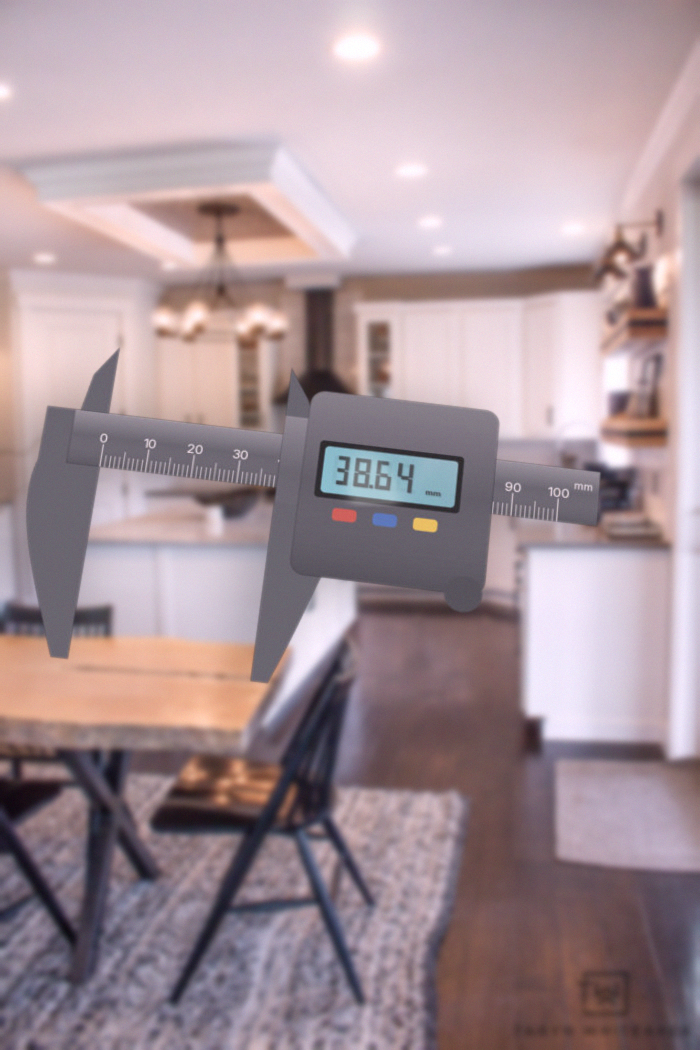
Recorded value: 38.64mm
